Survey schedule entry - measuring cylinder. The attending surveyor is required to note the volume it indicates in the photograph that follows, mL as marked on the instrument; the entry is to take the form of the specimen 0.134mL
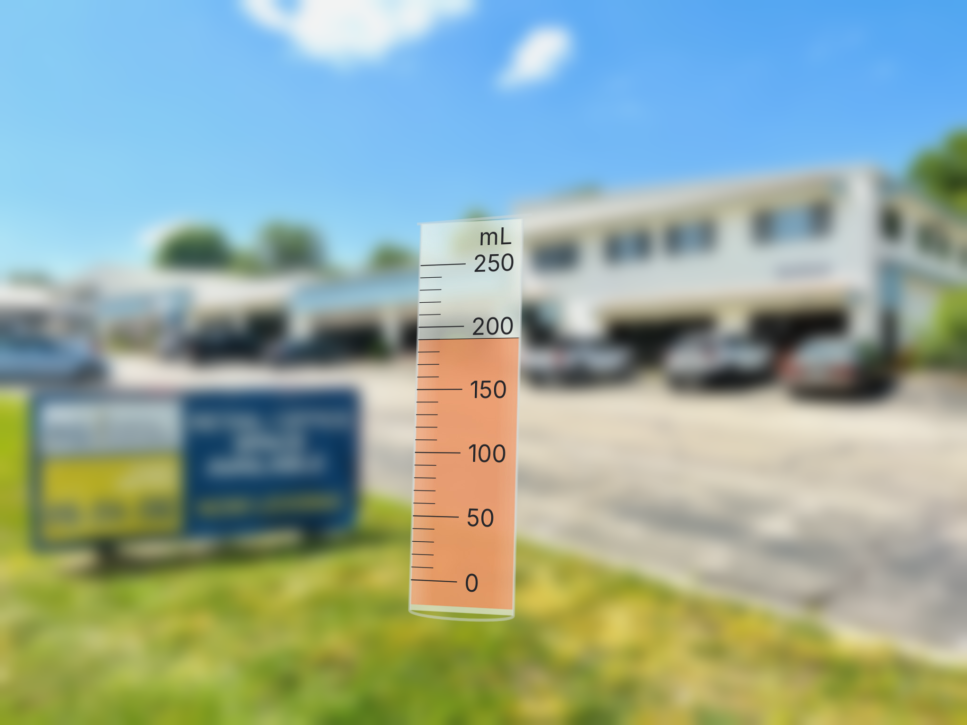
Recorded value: 190mL
